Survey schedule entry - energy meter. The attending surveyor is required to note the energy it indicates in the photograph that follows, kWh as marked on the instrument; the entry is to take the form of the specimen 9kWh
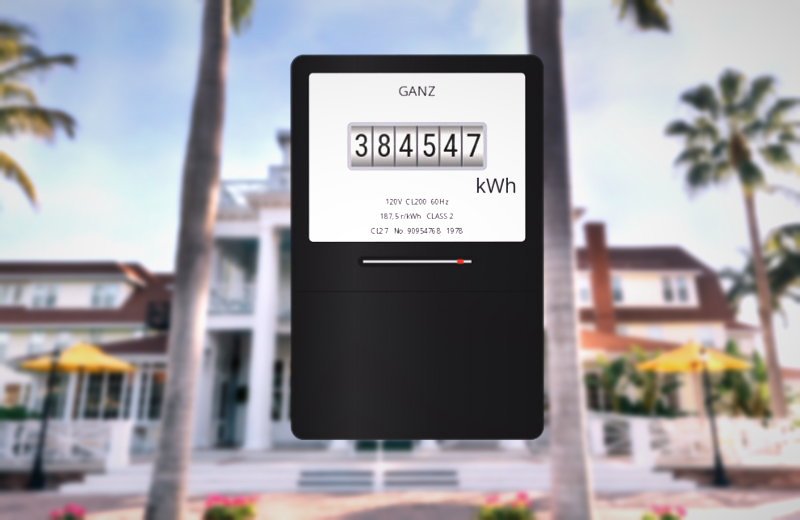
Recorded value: 384547kWh
